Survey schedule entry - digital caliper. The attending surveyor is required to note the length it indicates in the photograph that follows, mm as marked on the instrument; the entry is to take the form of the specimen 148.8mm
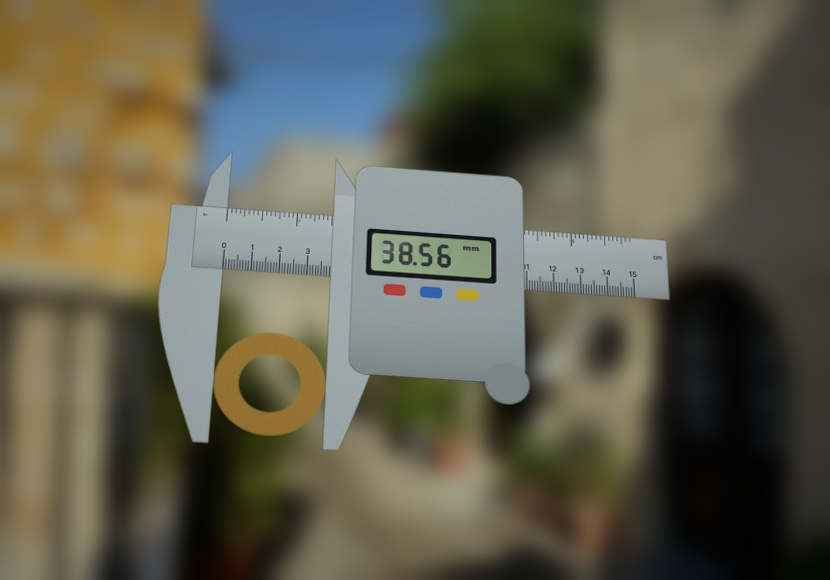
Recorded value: 38.56mm
